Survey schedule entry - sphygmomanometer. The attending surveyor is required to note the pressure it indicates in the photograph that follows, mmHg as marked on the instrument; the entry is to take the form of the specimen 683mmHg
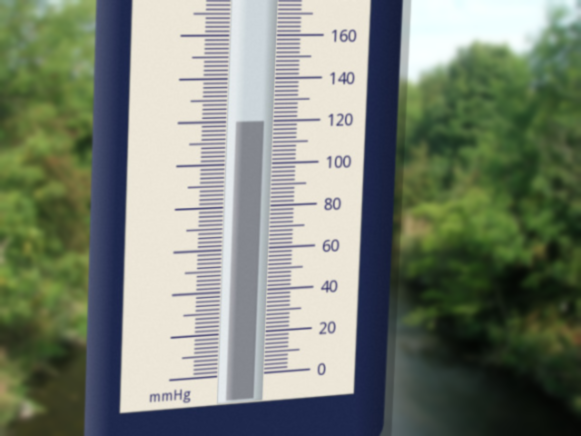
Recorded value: 120mmHg
